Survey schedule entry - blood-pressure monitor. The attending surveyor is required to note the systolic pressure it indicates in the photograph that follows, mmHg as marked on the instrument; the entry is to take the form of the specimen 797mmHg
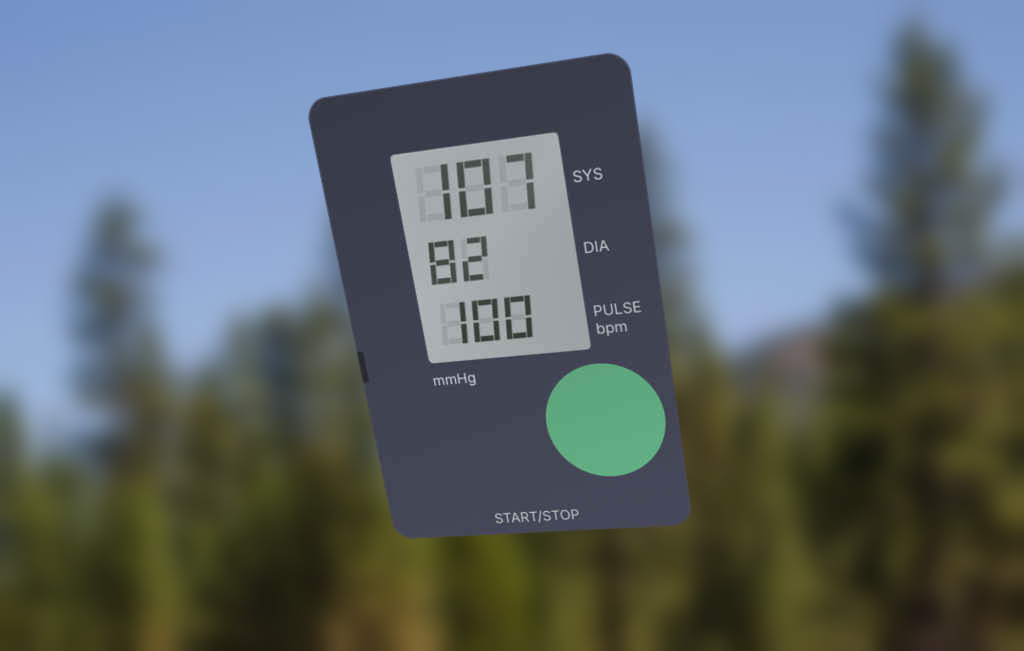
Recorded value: 107mmHg
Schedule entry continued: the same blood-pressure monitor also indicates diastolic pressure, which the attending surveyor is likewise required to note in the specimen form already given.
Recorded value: 82mmHg
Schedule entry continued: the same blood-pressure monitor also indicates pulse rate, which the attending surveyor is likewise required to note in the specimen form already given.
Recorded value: 100bpm
